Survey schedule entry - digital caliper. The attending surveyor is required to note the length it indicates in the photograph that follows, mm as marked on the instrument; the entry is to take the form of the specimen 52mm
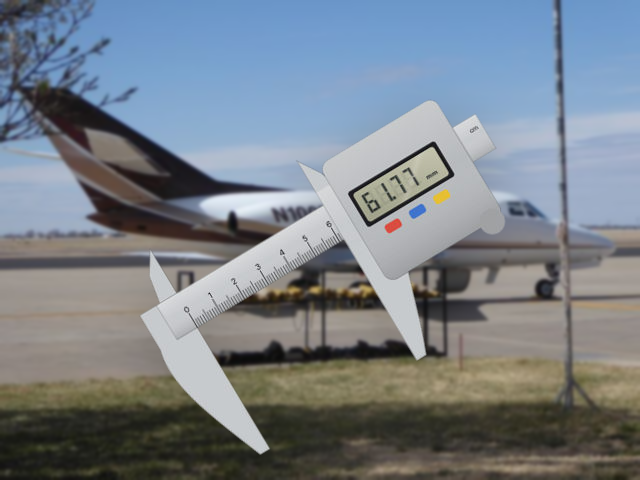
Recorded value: 61.77mm
